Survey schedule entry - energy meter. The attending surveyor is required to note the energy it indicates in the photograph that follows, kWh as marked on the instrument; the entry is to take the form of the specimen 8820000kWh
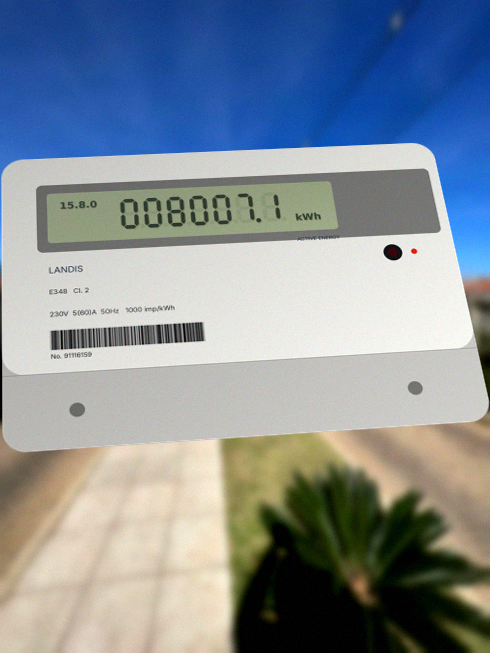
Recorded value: 8007.1kWh
